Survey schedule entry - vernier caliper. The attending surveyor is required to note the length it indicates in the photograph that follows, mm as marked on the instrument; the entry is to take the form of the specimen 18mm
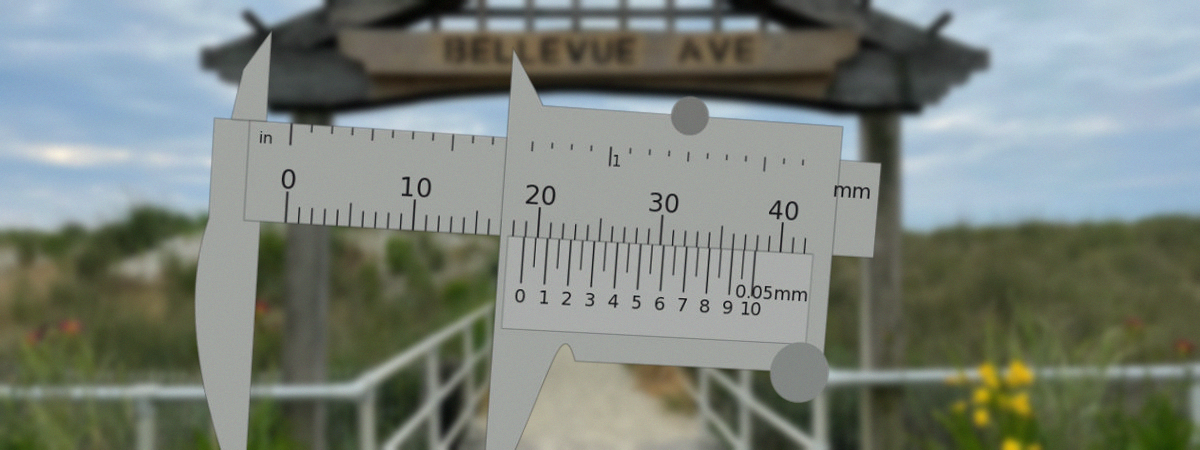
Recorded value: 18.9mm
